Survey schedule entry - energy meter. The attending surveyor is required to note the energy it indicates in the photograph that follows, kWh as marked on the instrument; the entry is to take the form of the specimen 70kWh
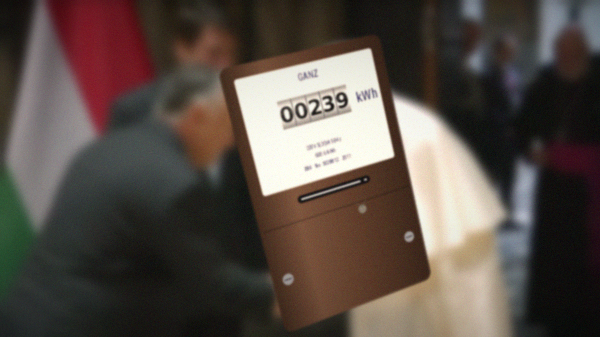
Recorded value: 239kWh
